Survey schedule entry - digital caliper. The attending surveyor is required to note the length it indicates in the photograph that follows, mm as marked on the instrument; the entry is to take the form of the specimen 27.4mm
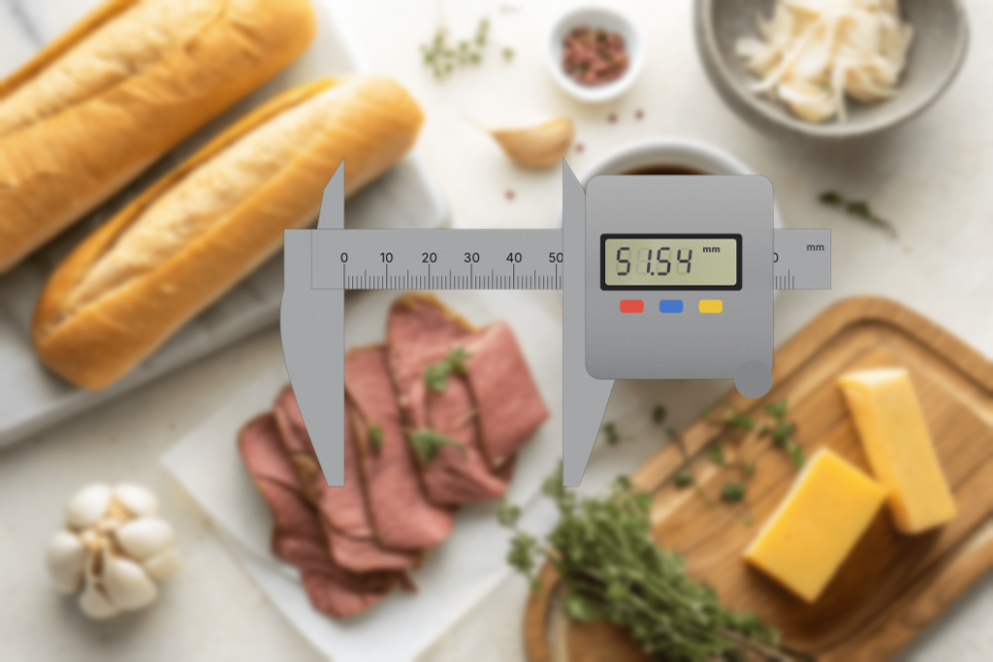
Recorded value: 51.54mm
